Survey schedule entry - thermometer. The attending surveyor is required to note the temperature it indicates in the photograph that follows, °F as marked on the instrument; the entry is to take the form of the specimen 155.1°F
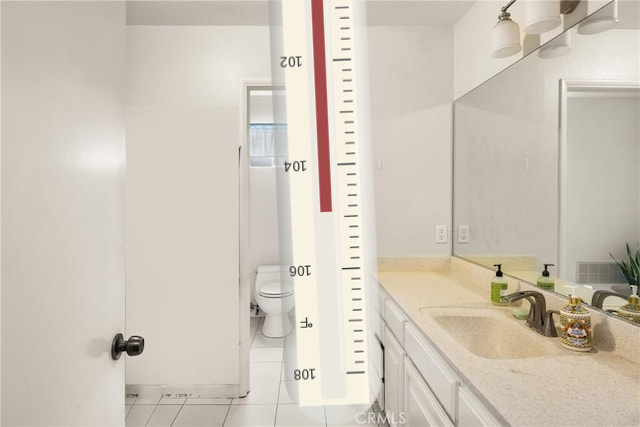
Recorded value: 104.9°F
